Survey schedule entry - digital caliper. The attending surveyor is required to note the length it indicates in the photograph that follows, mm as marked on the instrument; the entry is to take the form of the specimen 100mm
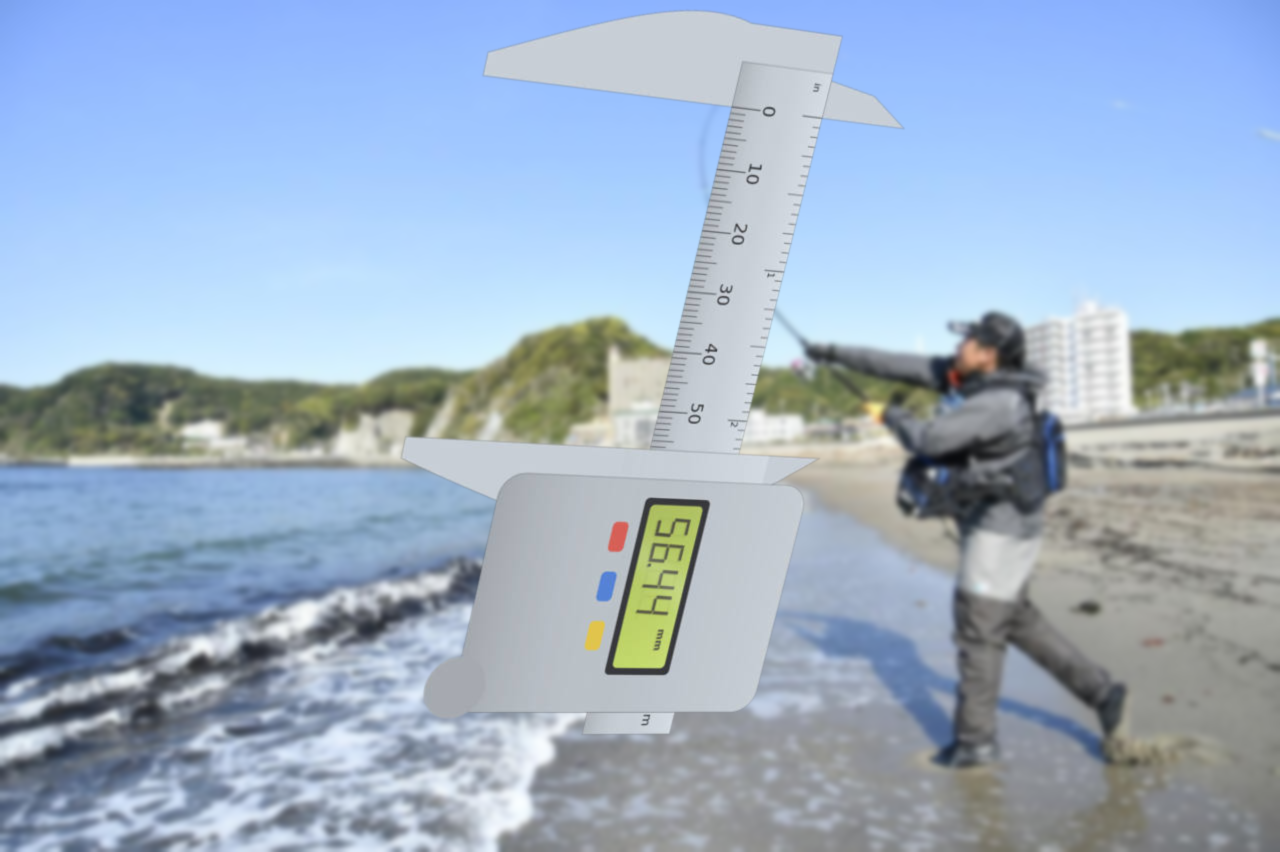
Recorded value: 56.44mm
